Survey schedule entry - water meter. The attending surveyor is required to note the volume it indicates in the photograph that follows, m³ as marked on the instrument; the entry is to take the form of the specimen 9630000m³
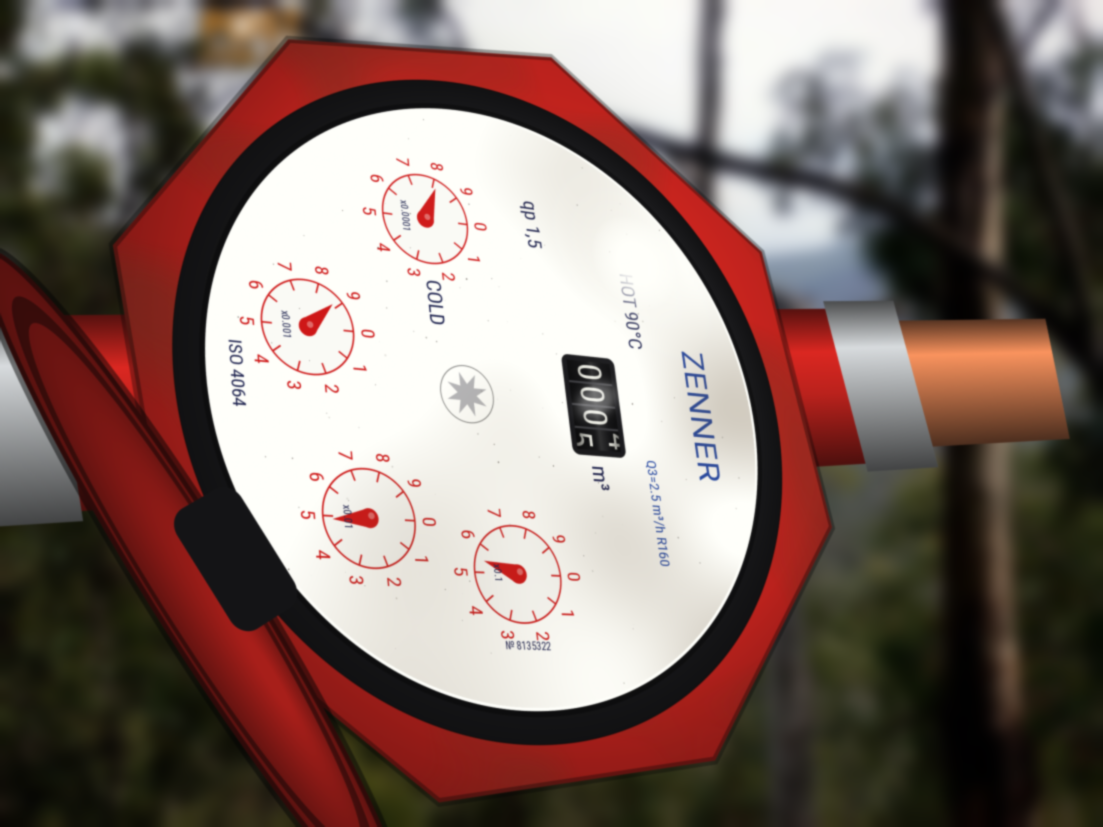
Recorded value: 4.5488m³
